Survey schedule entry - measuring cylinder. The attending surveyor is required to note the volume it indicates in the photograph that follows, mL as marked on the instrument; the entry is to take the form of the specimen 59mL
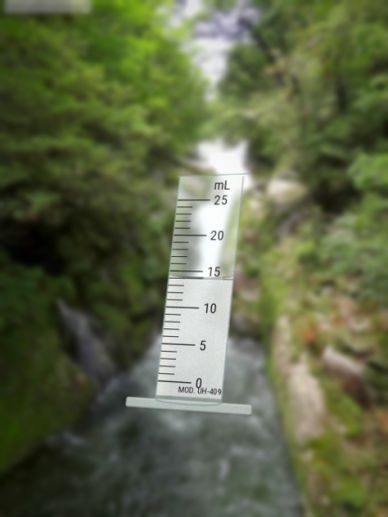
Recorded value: 14mL
